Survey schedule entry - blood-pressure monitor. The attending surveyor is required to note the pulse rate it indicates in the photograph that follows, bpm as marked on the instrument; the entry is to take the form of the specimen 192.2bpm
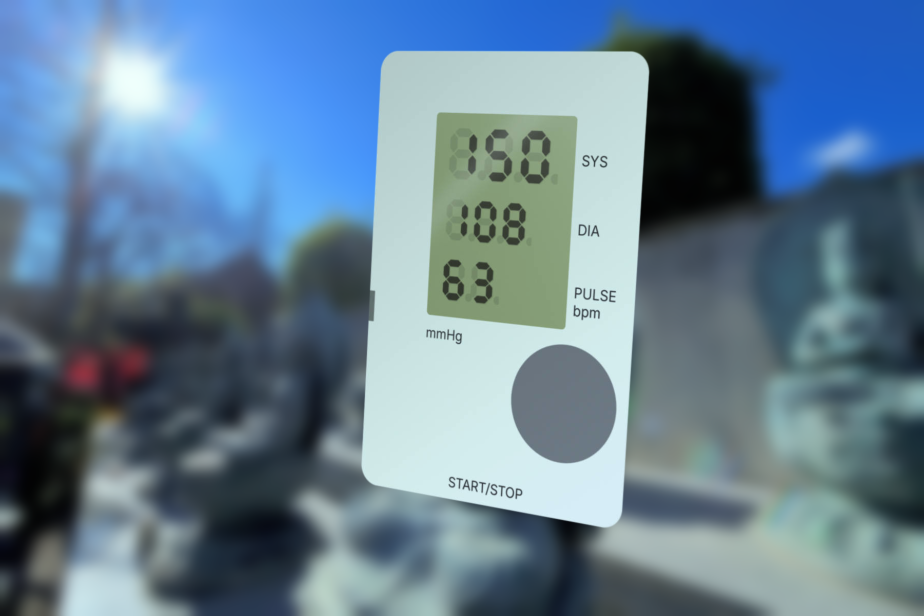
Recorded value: 63bpm
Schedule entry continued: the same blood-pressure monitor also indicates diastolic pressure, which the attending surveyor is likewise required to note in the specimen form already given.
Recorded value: 108mmHg
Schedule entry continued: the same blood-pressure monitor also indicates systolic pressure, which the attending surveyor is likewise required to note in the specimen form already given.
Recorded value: 150mmHg
